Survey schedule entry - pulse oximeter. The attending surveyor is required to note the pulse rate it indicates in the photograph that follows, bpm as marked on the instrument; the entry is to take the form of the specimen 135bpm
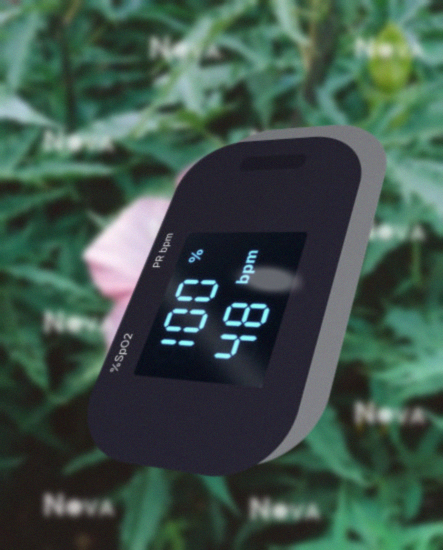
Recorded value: 48bpm
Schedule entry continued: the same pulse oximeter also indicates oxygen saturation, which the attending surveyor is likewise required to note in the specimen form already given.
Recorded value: 100%
